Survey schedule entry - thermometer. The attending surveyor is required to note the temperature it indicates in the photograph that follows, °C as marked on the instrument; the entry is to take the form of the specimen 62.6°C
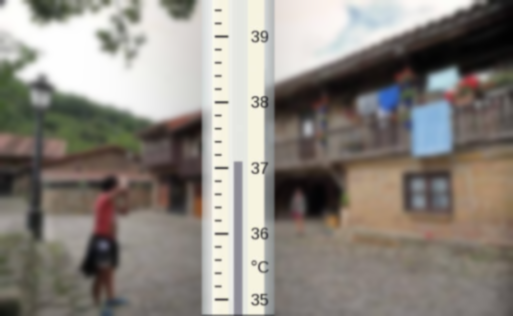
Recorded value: 37.1°C
